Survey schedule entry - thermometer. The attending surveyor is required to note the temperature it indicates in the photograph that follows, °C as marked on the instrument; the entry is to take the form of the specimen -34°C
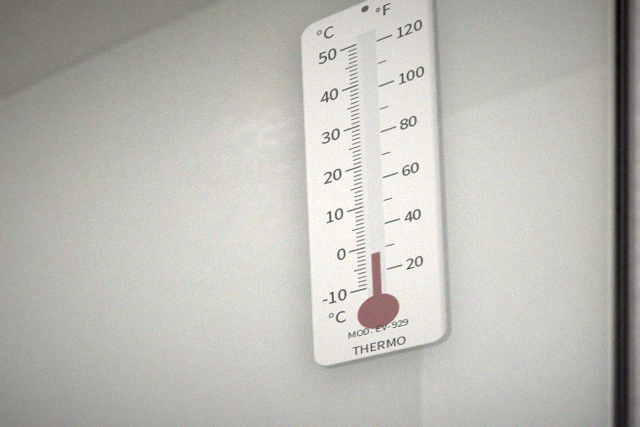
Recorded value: -2°C
